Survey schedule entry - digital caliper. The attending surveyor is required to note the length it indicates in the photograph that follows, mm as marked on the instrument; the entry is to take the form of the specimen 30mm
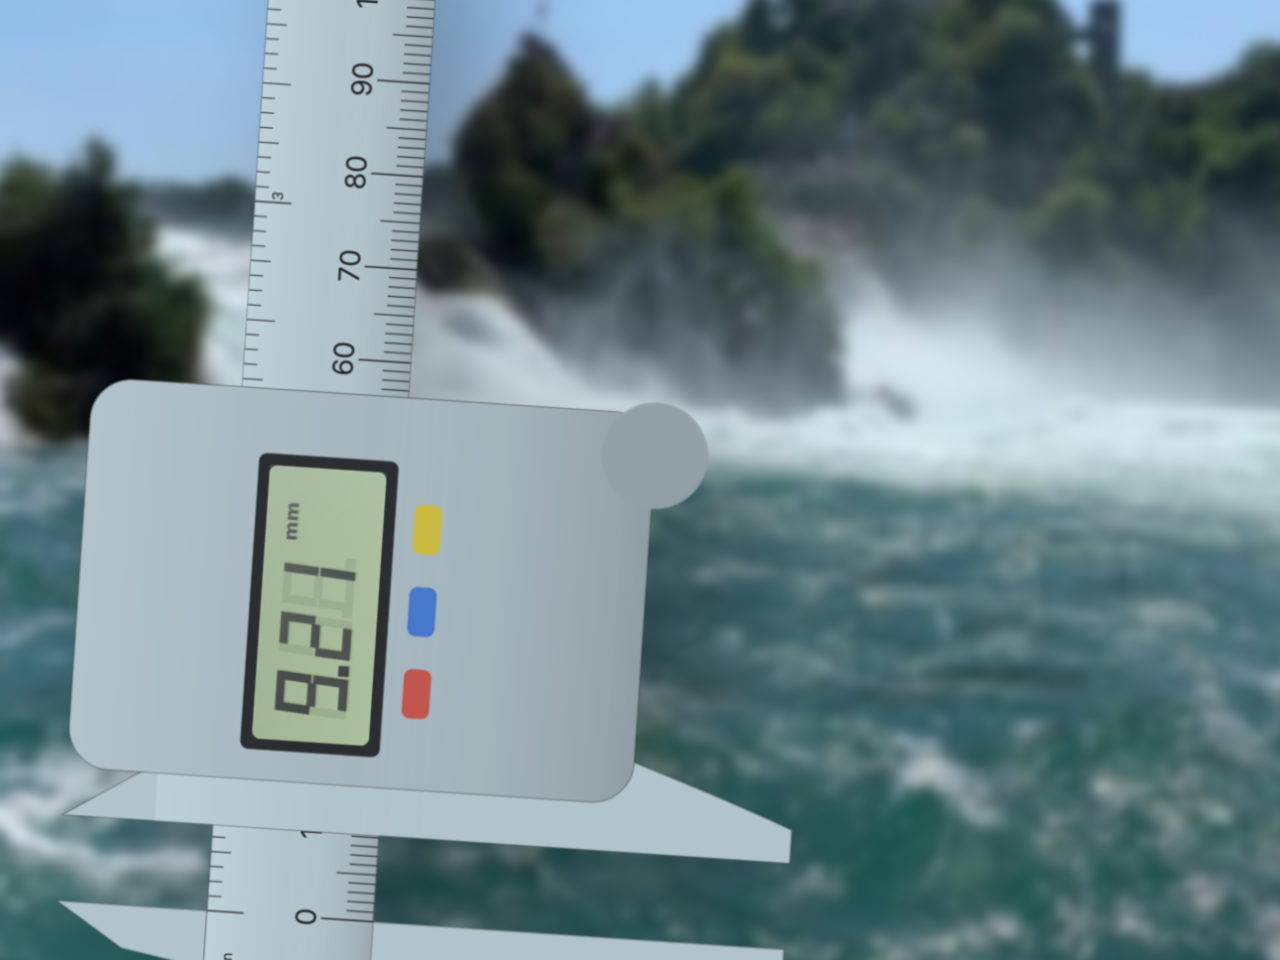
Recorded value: 9.21mm
